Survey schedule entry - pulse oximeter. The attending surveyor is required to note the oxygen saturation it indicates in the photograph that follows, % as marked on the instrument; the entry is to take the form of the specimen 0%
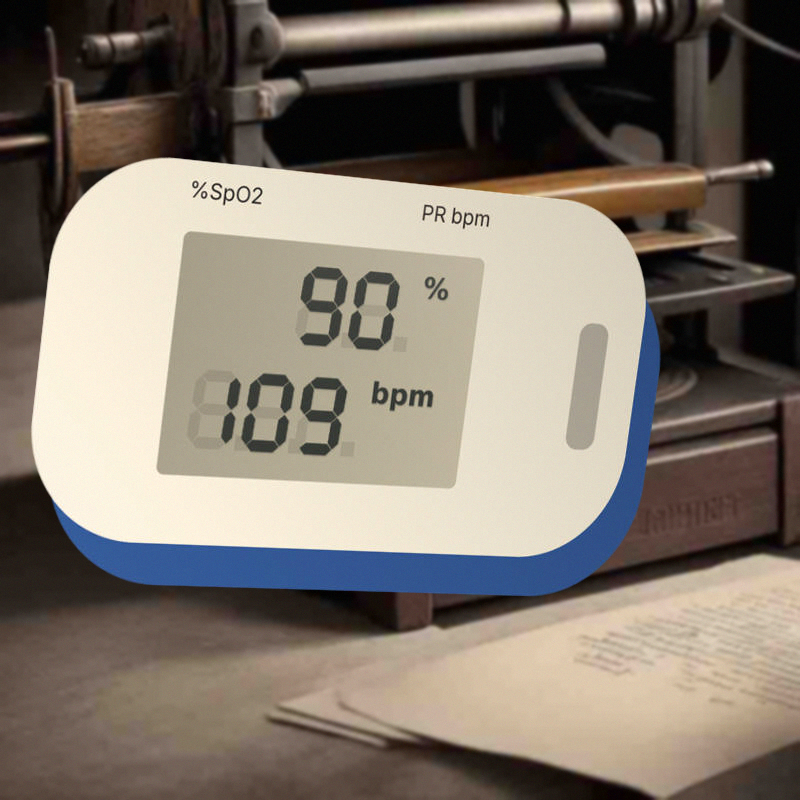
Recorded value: 90%
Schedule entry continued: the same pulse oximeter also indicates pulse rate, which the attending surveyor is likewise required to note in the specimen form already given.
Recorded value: 109bpm
